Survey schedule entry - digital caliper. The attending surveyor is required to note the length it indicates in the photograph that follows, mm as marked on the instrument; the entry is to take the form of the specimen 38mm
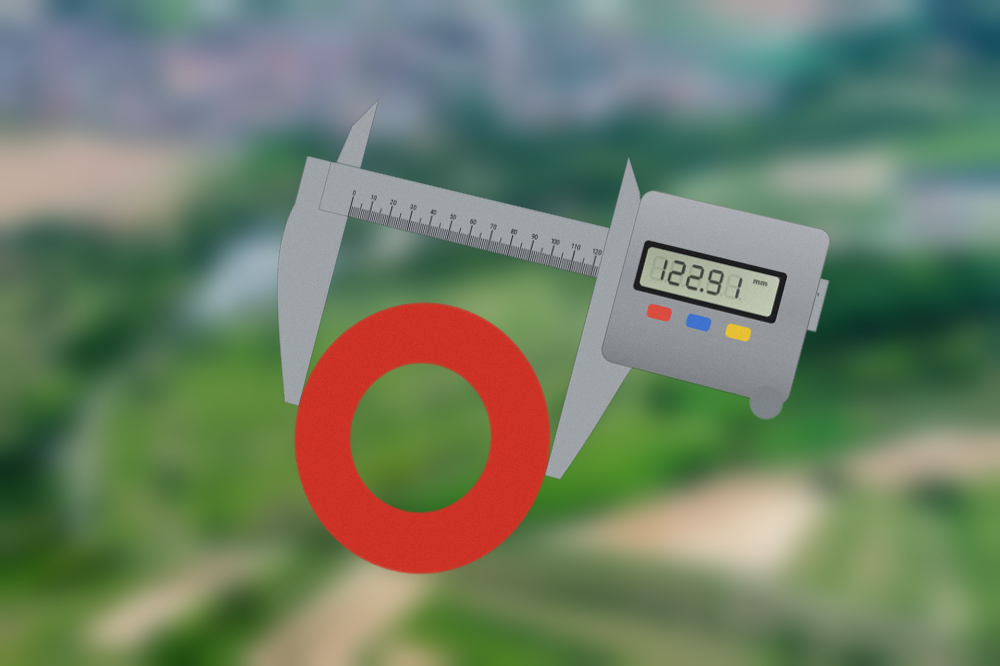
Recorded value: 122.91mm
